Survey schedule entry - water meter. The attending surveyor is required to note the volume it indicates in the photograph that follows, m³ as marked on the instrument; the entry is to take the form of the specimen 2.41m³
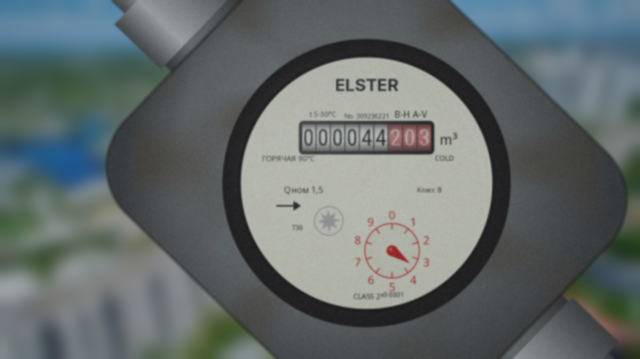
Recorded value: 44.2033m³
